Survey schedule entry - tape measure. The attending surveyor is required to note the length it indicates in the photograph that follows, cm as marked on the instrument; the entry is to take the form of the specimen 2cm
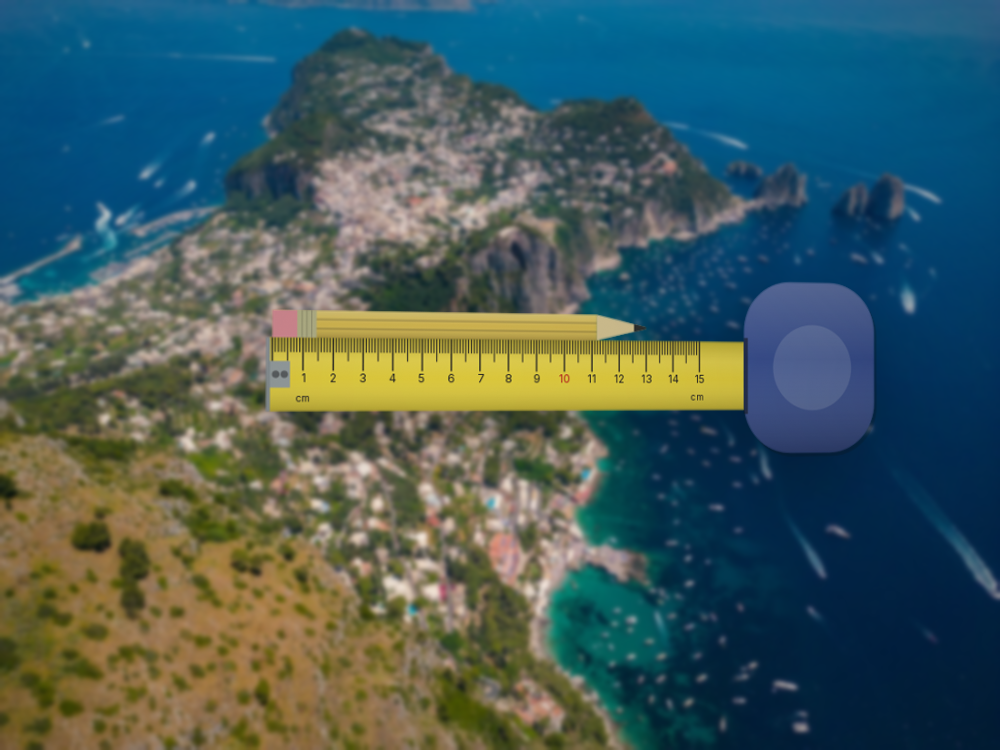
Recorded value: 13cm
